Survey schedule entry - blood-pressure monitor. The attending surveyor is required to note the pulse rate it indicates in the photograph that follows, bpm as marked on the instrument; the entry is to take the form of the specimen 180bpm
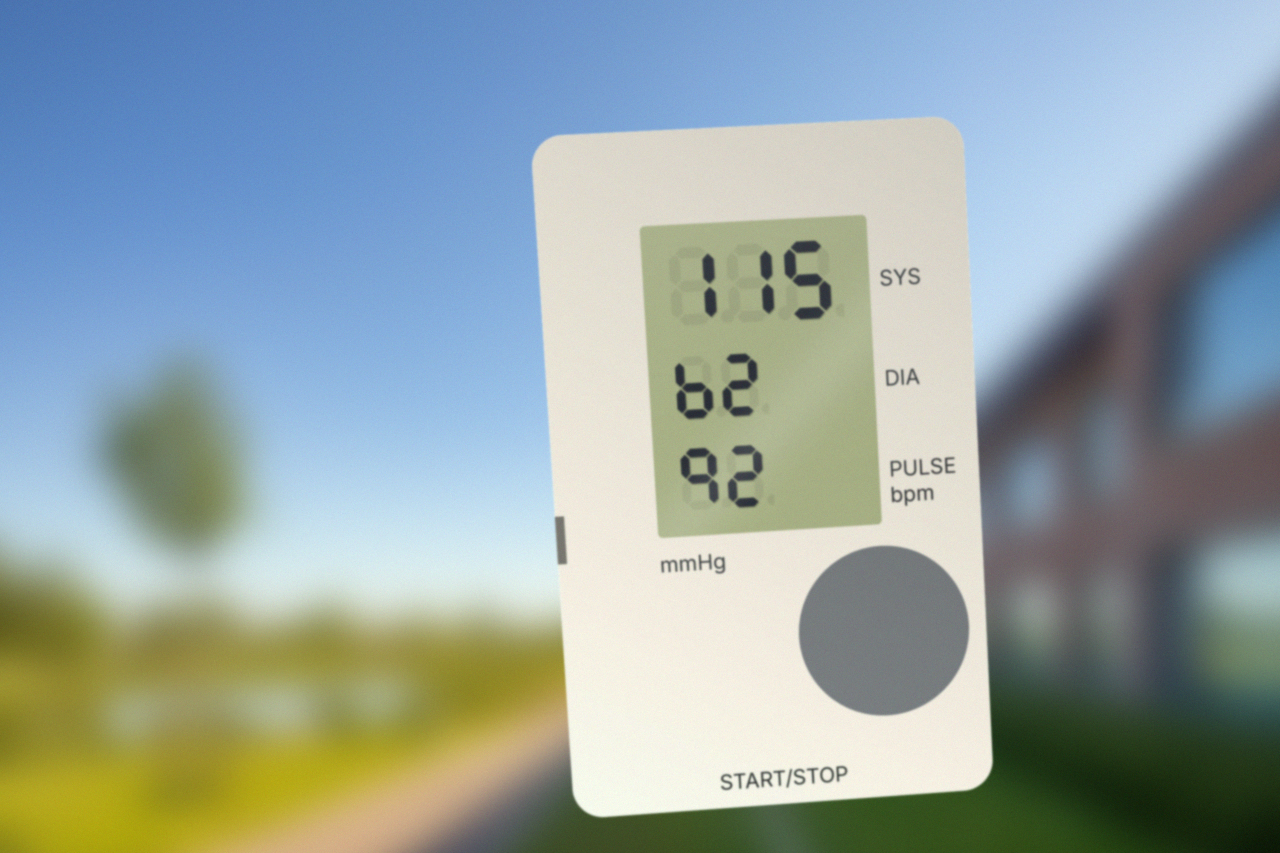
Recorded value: 92bpm
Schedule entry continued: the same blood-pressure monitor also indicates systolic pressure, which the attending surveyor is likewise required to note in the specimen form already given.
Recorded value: 115mmHg
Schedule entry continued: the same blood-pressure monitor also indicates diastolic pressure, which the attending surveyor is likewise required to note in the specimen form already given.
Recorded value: 62mmHg
